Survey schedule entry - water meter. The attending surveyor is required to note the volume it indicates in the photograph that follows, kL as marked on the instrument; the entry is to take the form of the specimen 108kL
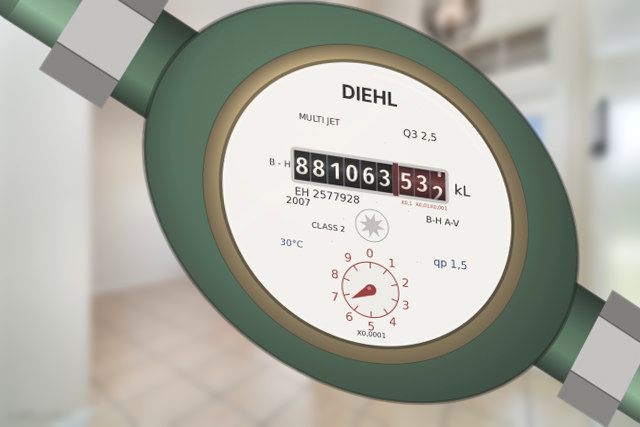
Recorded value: 881063.5316kL
